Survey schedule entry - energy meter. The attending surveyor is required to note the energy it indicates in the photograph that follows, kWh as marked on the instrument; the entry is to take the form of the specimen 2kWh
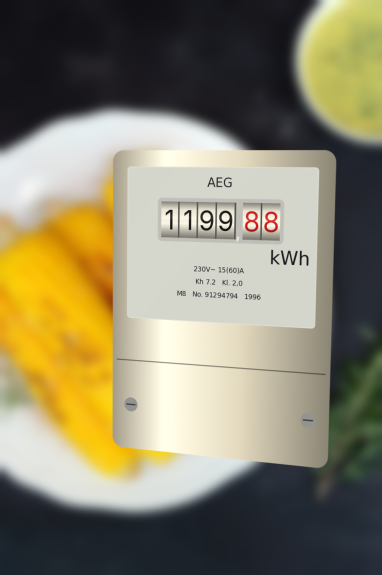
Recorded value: 1199.88kWh
